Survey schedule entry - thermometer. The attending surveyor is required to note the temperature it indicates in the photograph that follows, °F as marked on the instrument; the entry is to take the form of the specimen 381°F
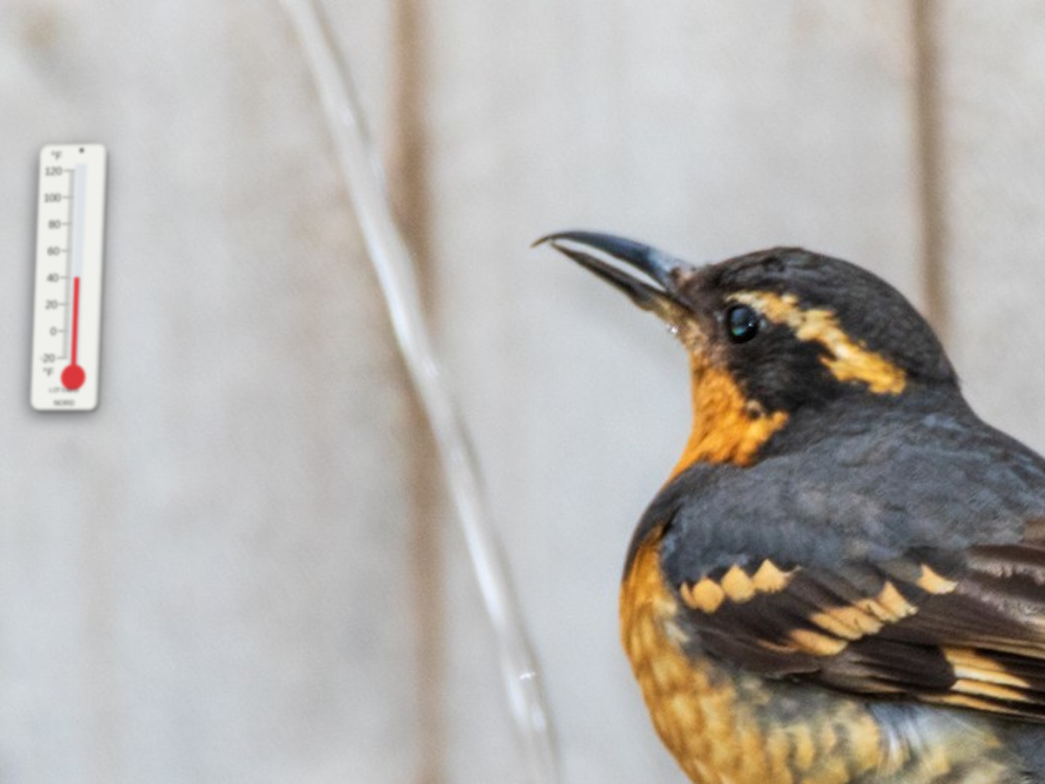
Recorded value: 40°F
